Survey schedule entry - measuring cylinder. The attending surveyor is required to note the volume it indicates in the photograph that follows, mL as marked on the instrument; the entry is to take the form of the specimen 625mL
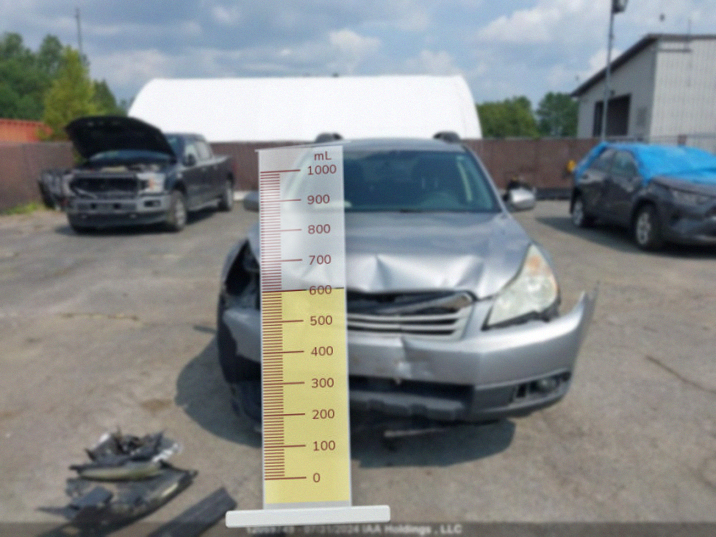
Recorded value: 600mL
